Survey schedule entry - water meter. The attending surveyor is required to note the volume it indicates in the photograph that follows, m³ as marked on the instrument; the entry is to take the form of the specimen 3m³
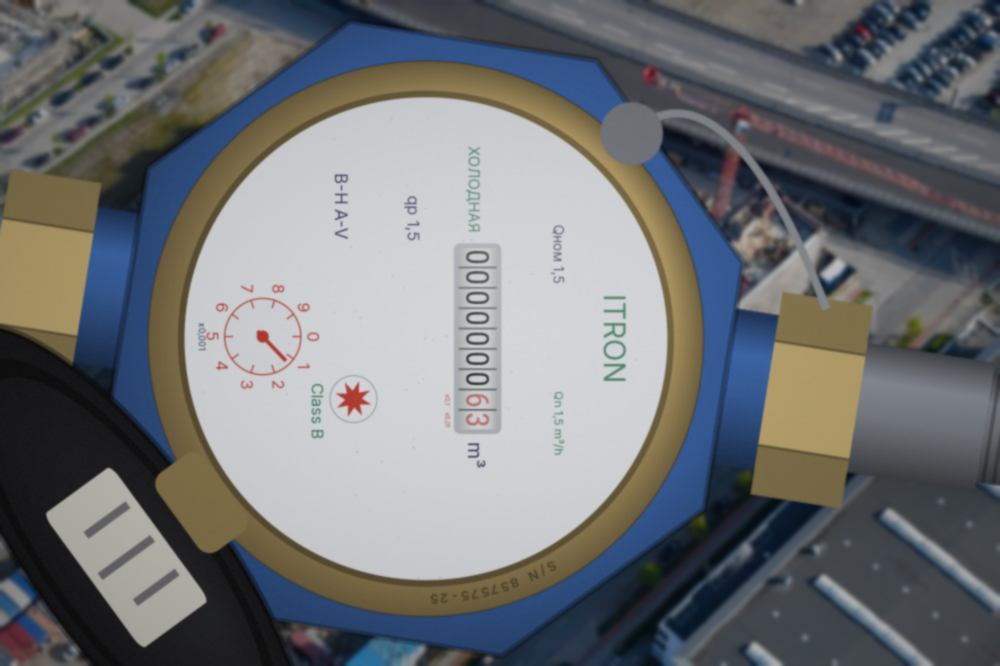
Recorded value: 0.631m³
